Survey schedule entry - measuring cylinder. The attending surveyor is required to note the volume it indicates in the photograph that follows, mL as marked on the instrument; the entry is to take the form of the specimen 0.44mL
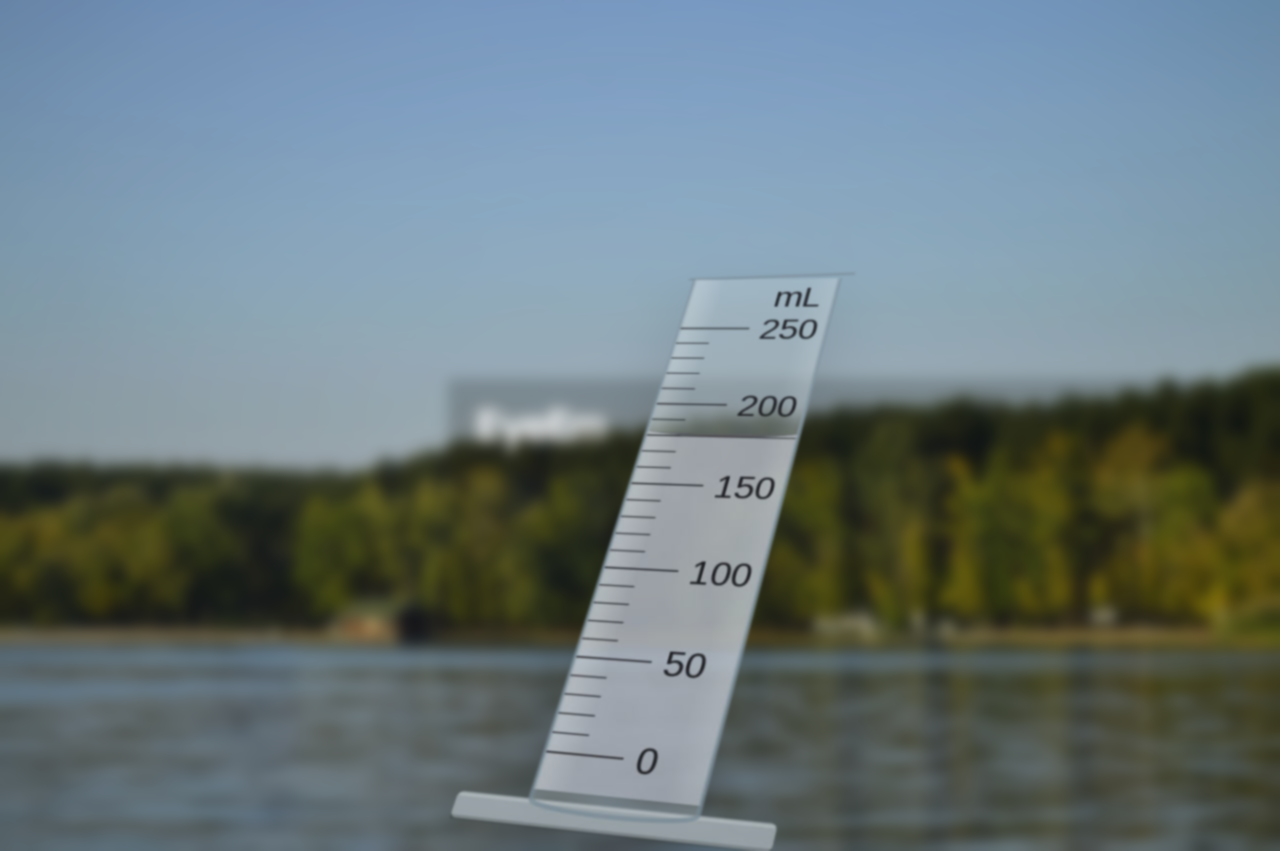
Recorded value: 180mL
